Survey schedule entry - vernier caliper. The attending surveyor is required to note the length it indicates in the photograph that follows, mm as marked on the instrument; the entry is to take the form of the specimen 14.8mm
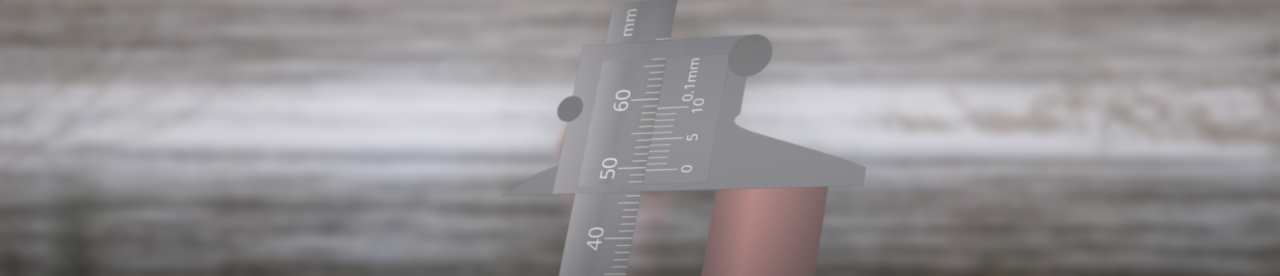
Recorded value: 49.6mm
